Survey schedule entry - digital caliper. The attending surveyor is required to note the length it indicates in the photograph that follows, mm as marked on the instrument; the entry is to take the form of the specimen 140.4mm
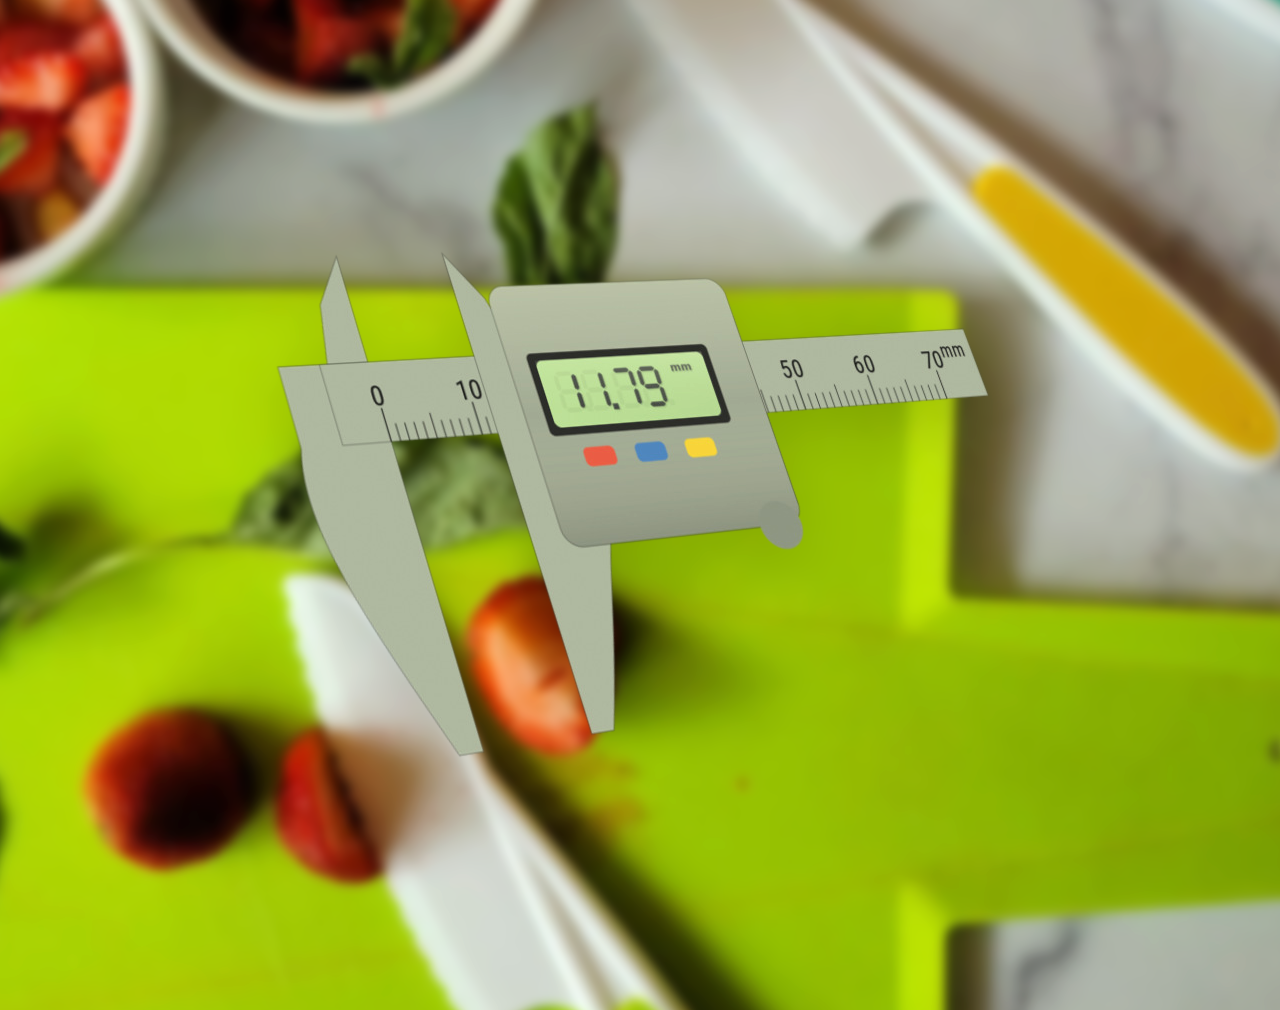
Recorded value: 11.79mm
